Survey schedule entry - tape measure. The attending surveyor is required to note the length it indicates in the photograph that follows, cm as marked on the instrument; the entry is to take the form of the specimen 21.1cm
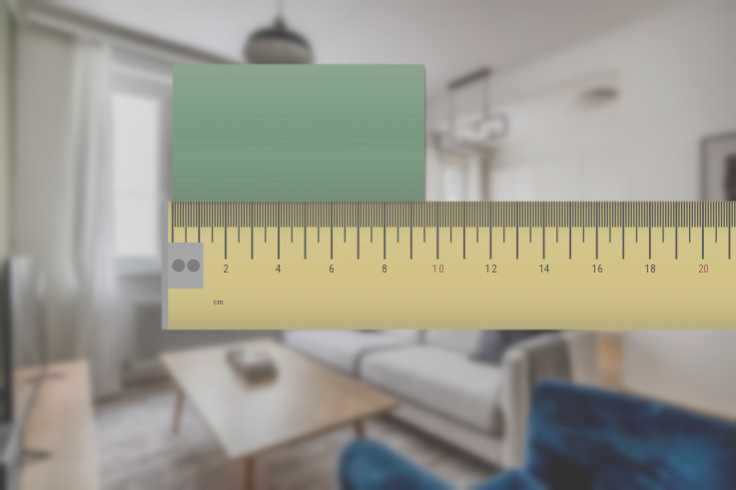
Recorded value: 9.5cm
